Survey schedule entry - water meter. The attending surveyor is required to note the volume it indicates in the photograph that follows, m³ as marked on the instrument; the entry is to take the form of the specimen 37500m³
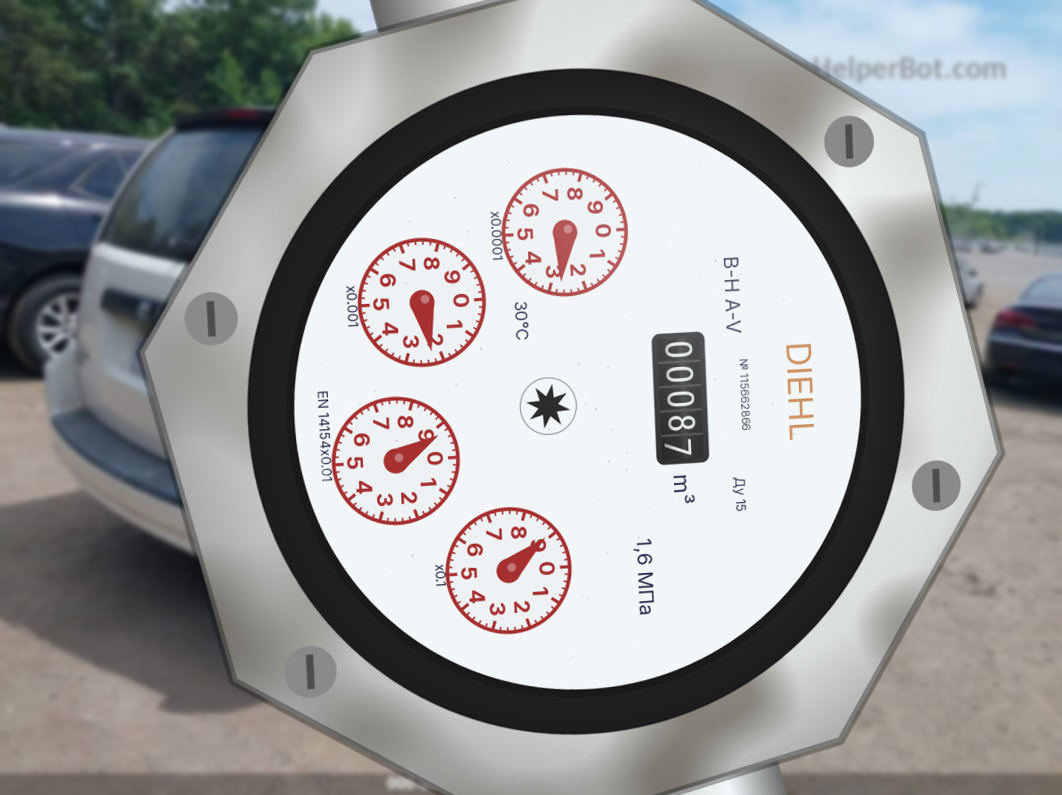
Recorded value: 86.8922m³
